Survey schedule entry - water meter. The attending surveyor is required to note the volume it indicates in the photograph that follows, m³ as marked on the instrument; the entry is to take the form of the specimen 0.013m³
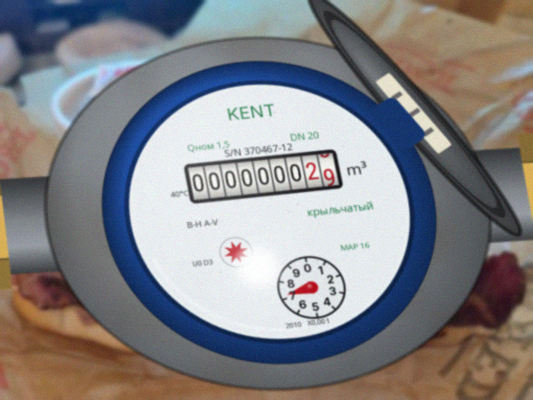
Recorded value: 0.287m³
